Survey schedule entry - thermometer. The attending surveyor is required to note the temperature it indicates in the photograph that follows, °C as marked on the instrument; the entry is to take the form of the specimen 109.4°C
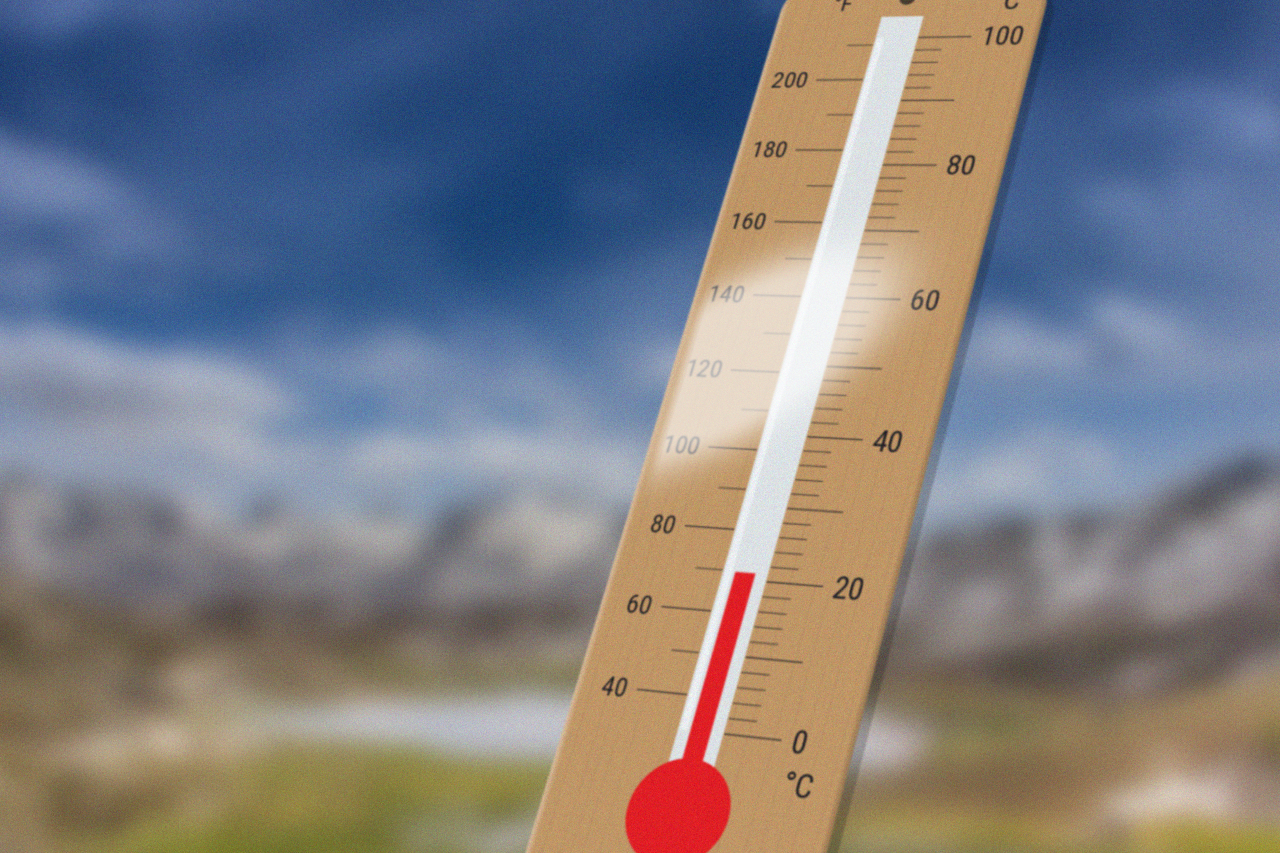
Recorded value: 21°C
